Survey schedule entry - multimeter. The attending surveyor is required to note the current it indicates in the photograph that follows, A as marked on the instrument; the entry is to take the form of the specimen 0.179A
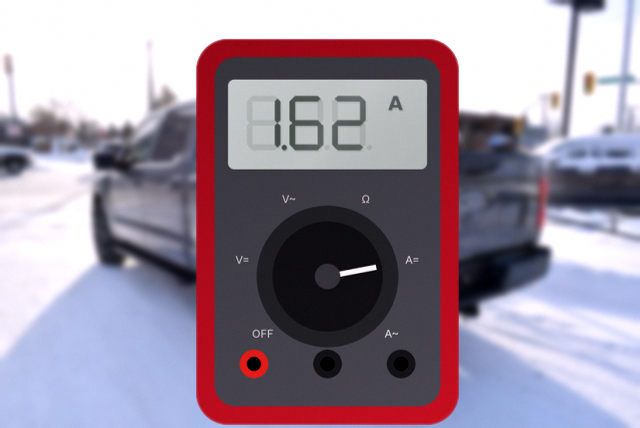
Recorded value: 1.62A
